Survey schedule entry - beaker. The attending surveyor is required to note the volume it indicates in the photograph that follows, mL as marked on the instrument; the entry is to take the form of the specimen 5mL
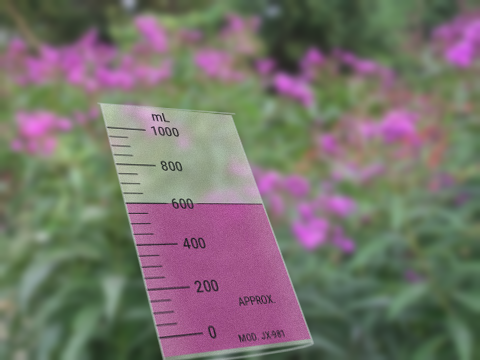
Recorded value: 600mL
